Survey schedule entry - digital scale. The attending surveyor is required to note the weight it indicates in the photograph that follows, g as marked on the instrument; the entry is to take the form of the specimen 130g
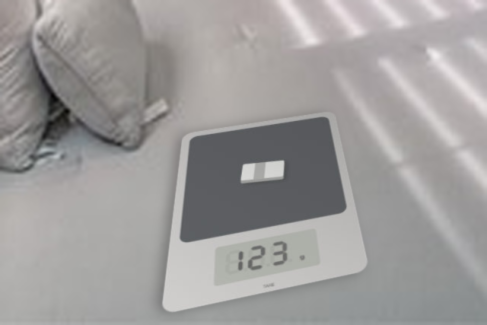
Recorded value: 123g
